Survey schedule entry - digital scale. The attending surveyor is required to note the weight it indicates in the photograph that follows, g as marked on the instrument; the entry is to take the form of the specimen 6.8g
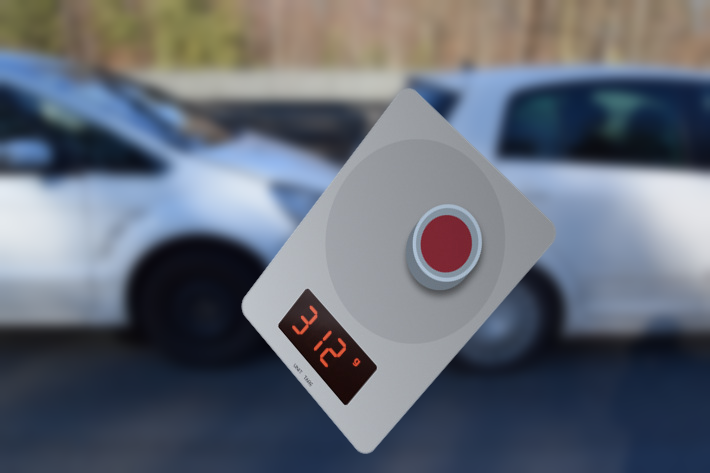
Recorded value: 312g
